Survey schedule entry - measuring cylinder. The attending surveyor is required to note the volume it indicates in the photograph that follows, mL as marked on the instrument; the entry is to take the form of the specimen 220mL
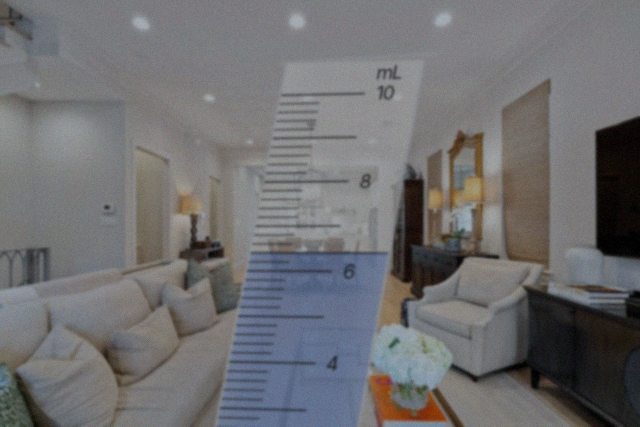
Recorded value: 6.4mL
